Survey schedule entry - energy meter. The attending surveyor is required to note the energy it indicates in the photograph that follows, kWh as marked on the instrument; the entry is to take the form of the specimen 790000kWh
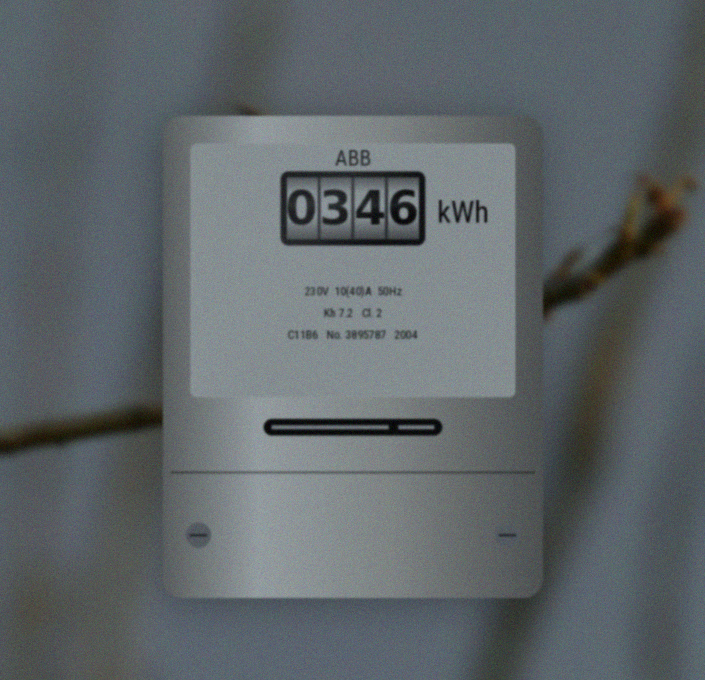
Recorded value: 346kWh
